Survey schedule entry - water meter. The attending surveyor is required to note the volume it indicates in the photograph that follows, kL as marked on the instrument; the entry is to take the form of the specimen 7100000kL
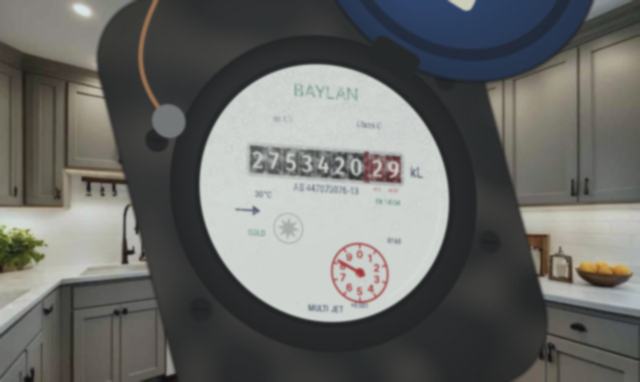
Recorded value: 2753420.298kL
